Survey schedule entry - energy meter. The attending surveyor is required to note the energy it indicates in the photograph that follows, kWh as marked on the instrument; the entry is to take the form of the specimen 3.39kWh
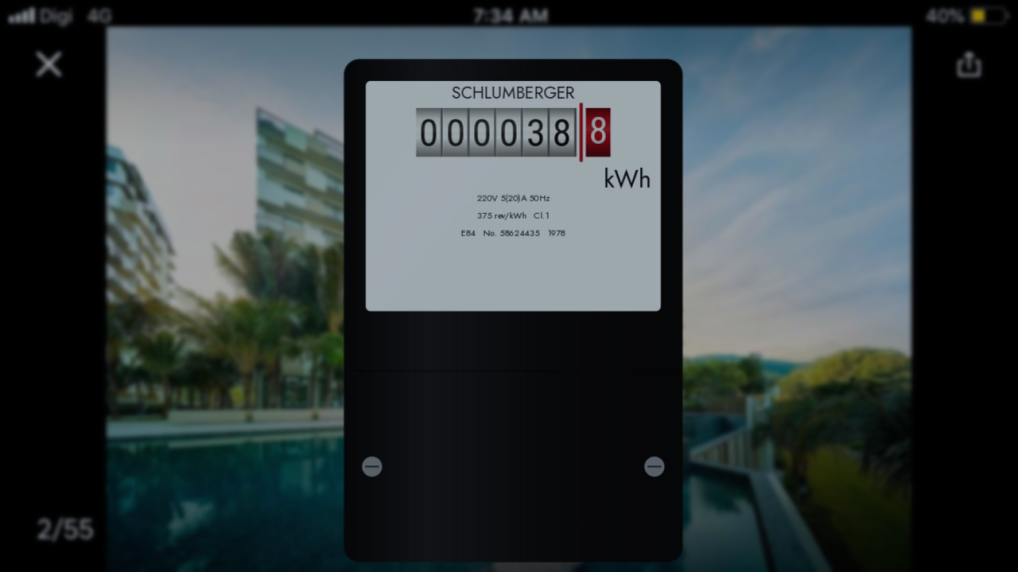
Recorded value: 38.8kWh
